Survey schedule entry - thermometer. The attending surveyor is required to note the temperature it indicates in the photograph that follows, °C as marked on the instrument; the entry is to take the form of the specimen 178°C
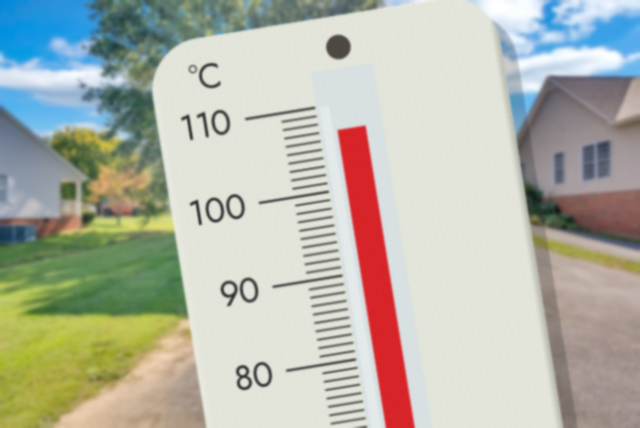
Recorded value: 107°C
